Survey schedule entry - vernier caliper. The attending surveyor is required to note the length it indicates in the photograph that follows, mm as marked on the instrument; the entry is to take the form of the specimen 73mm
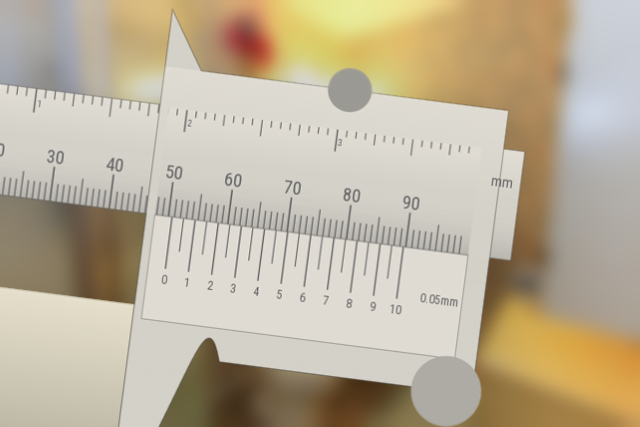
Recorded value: 50.6mm
